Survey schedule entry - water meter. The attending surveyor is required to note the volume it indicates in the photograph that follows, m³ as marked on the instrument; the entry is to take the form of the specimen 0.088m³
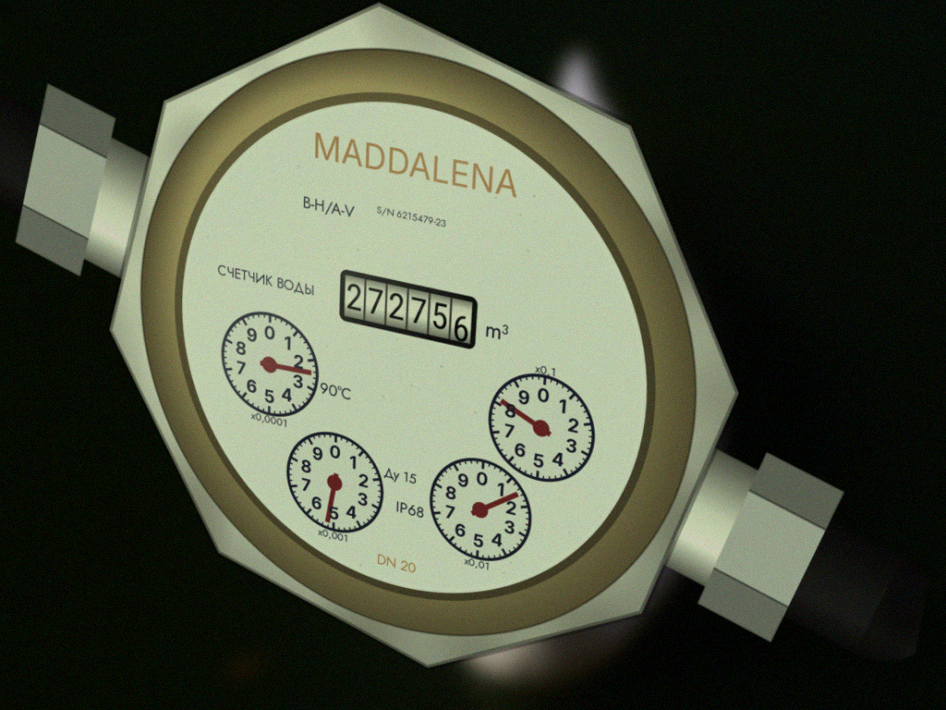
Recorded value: 272755.8152m³
